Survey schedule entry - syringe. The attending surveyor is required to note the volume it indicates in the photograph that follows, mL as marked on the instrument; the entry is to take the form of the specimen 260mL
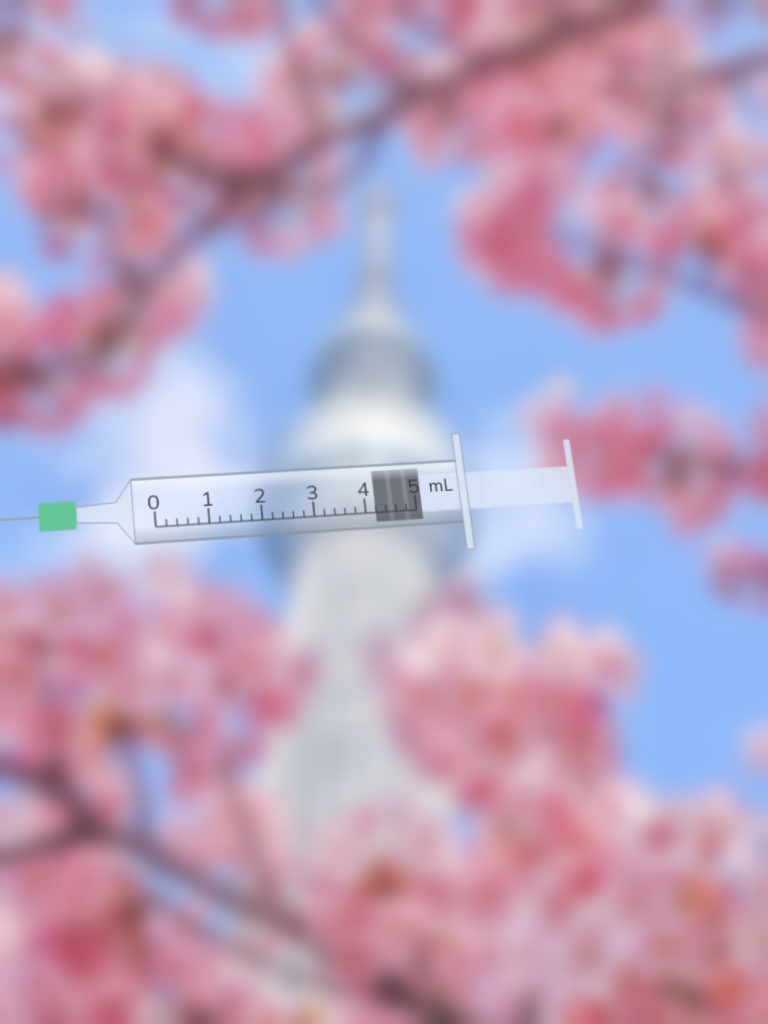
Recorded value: 4.2mL
